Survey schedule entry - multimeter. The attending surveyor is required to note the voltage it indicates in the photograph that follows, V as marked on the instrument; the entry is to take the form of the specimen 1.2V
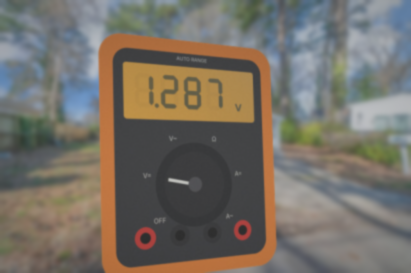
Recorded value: 1.287V
